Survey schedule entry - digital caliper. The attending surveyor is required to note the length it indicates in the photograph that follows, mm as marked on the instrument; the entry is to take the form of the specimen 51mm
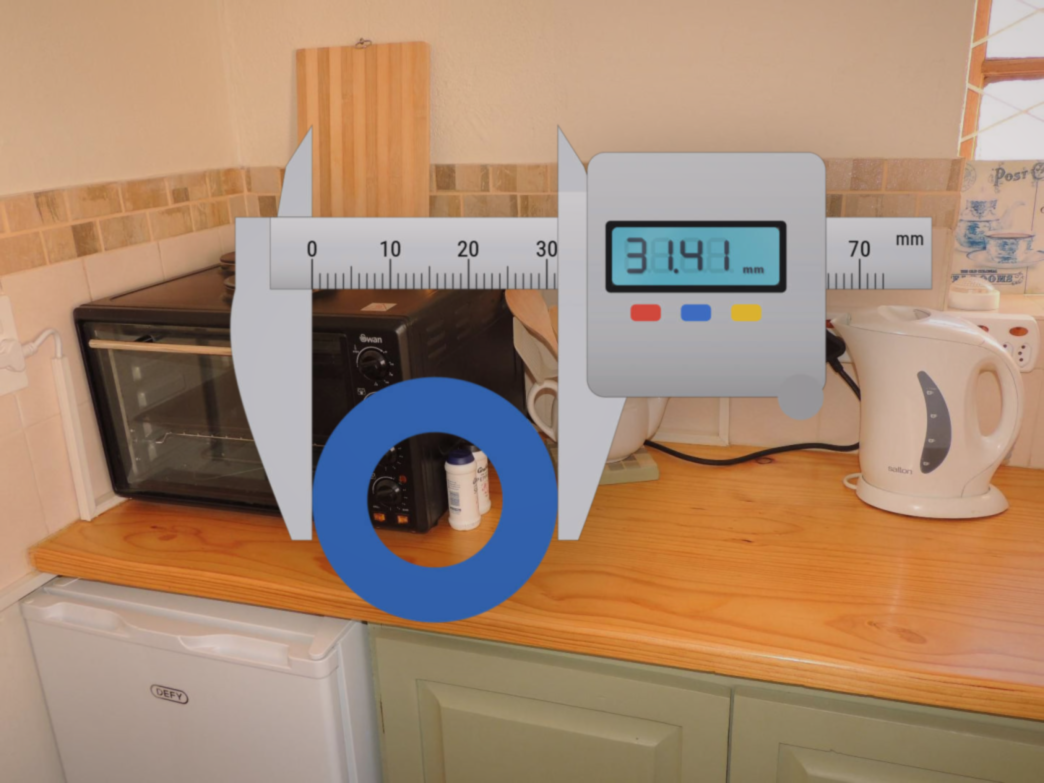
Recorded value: 31.41mm
